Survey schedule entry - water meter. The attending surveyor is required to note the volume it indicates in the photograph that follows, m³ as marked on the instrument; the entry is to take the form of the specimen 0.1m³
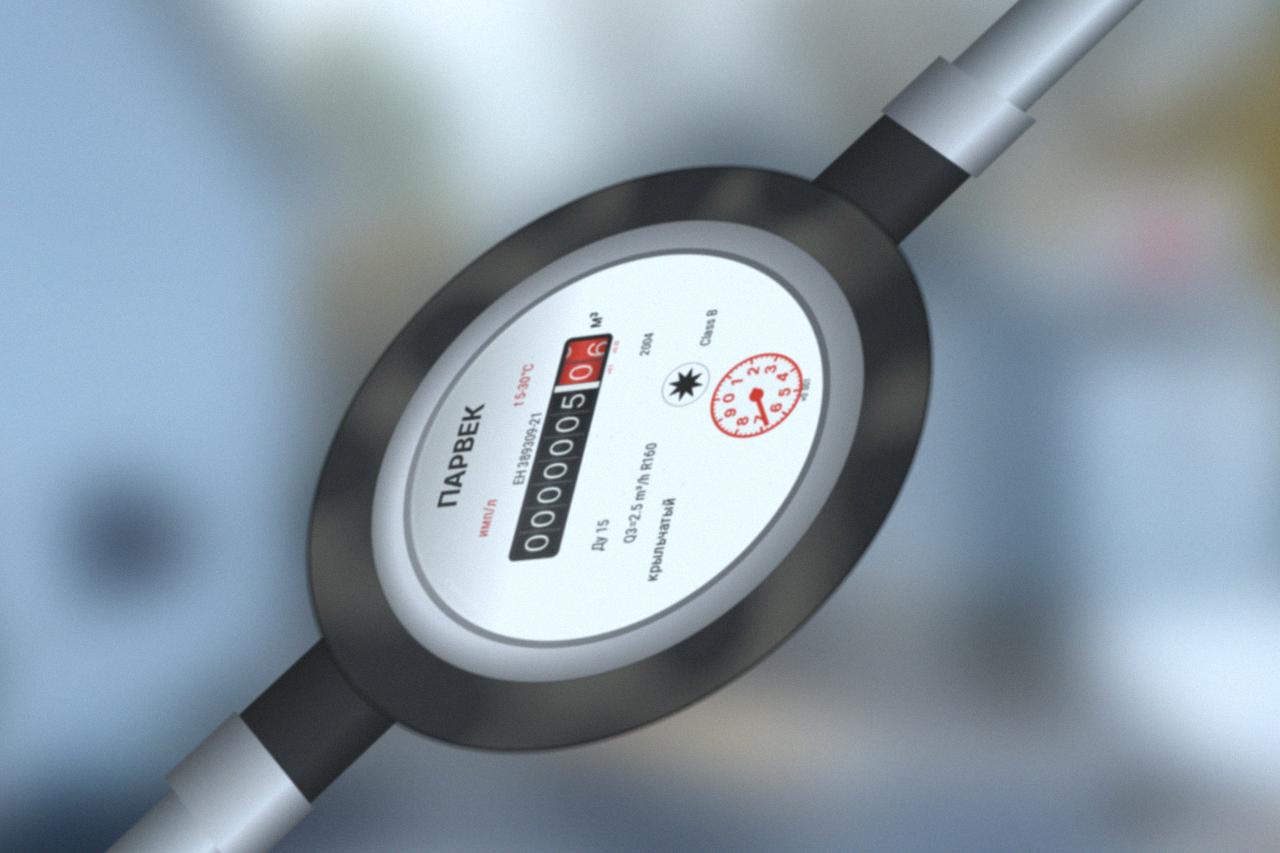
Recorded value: 5.056m³
